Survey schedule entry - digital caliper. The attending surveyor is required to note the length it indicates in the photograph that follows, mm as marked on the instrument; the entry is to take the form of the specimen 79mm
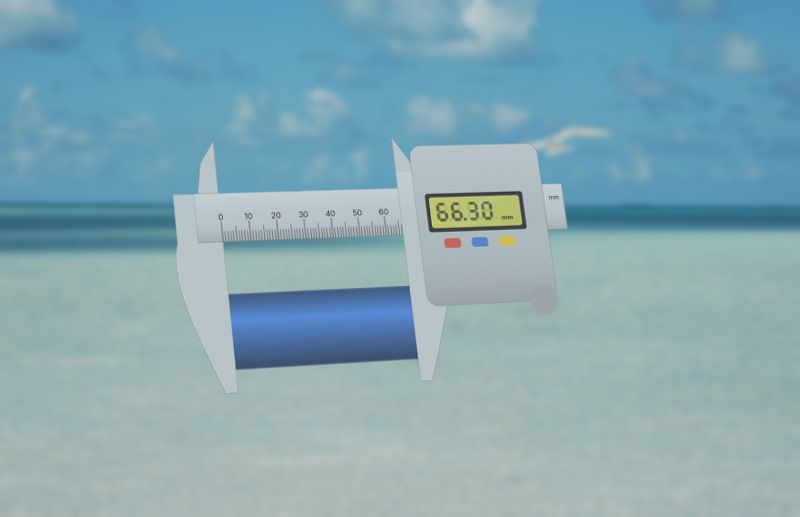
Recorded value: 66.30mm
